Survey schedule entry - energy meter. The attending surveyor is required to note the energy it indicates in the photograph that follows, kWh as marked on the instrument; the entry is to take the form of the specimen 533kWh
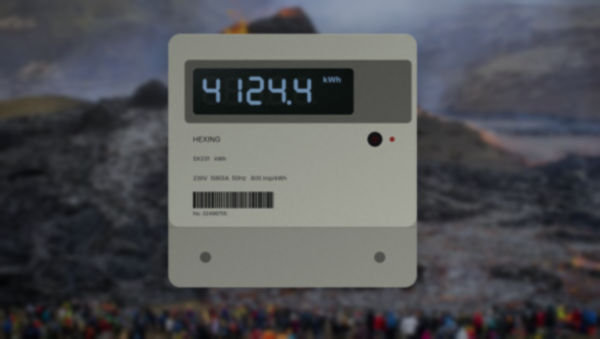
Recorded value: 4124.4kWh
